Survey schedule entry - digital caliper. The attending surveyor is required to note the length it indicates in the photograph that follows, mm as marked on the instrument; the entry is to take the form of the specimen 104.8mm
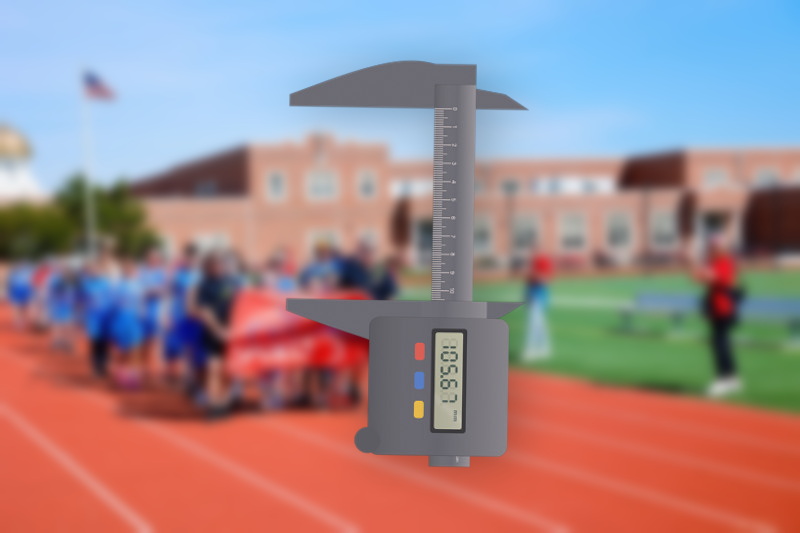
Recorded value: 105.67mm
